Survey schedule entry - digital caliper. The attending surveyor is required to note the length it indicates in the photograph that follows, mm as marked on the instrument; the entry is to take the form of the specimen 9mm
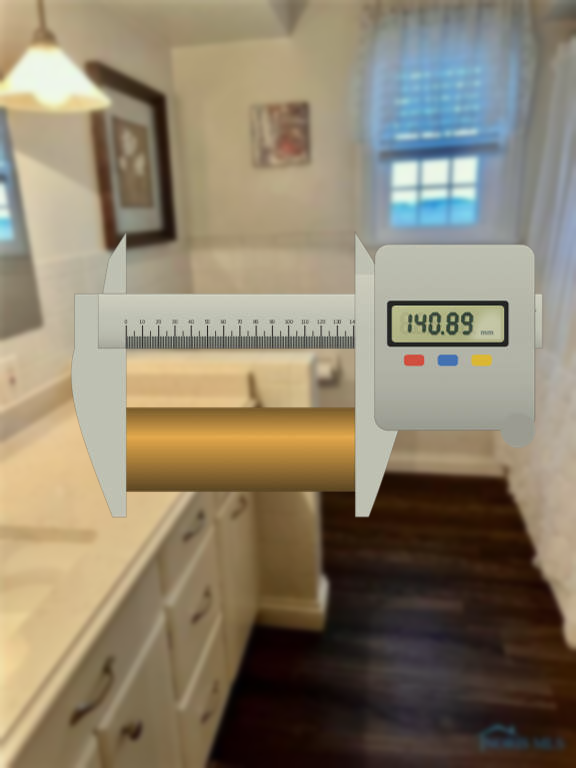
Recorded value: 140.89mm
